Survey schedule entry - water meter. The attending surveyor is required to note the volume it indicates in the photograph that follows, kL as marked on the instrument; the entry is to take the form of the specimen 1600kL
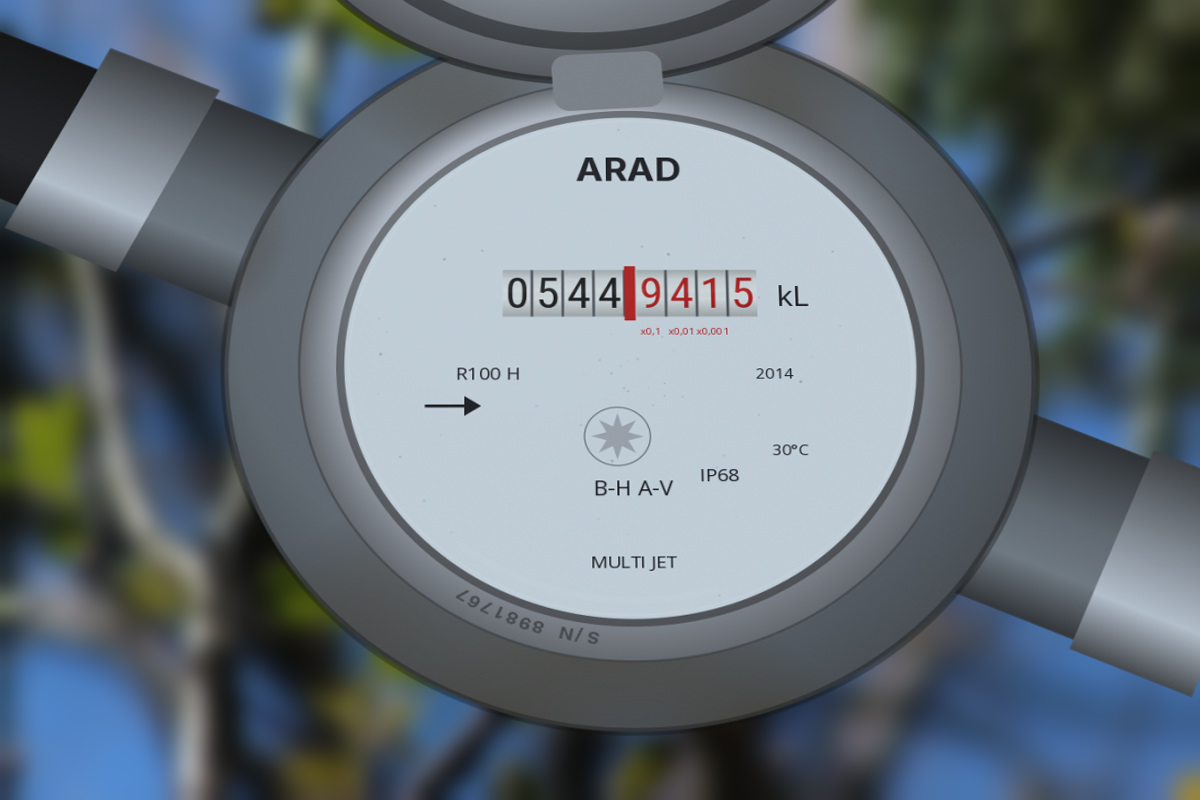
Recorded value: 544.9415kL
